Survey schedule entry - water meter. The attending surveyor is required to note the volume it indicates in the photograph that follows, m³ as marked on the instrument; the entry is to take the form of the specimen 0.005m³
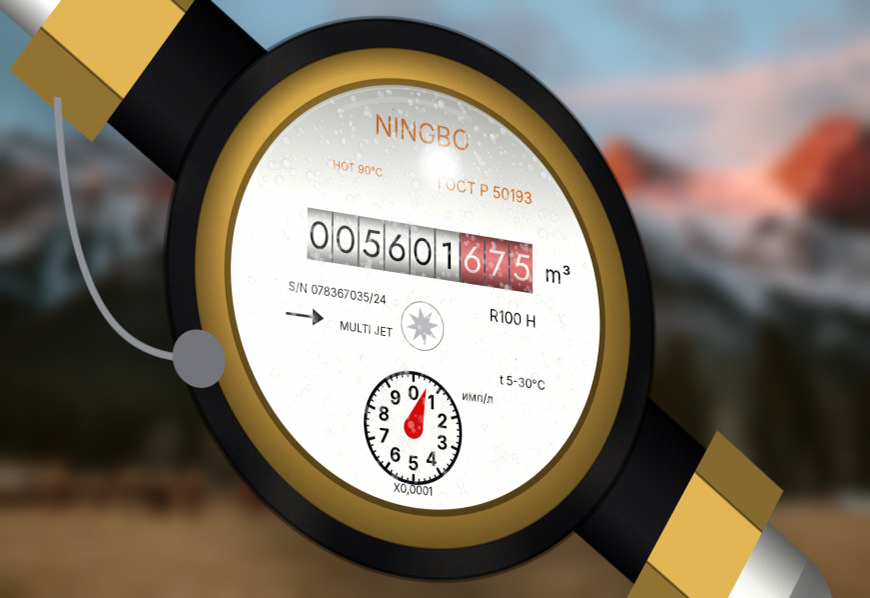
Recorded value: 5601.6750m³
